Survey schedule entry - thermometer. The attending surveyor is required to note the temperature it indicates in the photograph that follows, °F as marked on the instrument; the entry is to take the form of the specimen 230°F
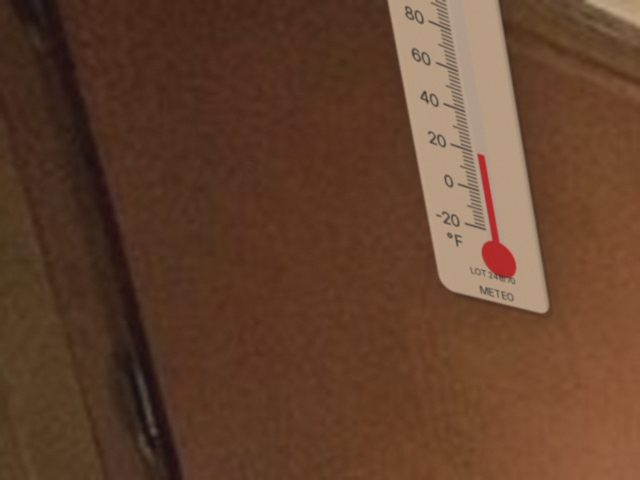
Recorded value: 20°F
